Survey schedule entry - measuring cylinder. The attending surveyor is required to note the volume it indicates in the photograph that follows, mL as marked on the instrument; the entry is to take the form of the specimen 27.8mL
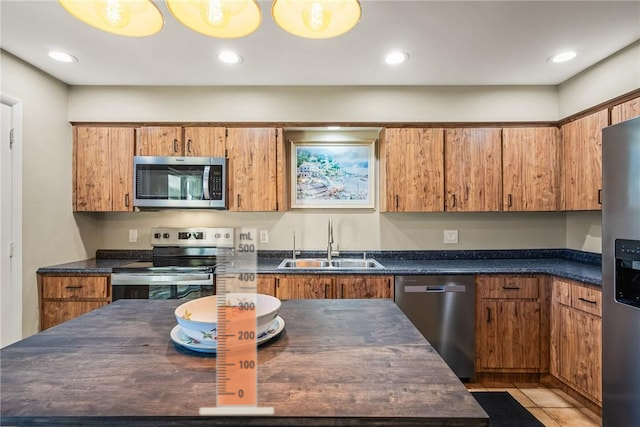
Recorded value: 300mL
